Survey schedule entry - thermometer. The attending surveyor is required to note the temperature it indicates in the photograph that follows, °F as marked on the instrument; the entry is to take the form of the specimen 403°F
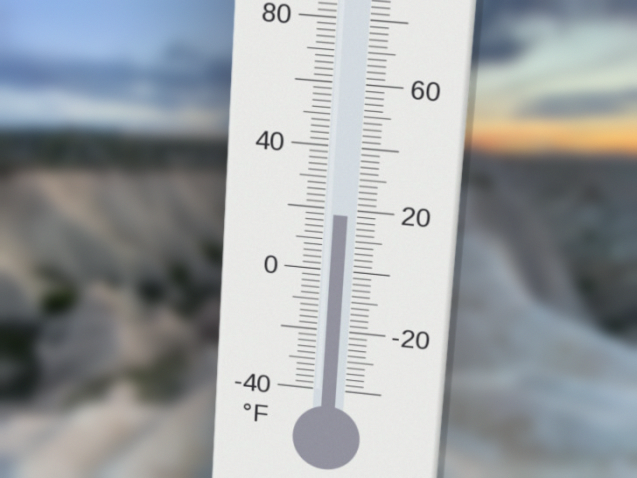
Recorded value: 18°F
